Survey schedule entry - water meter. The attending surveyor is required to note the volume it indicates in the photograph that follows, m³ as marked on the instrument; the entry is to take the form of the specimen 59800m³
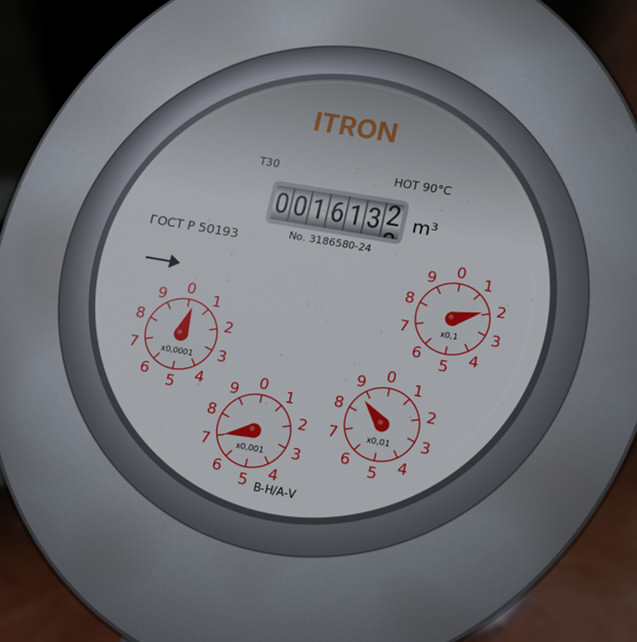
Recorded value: 16132.1870m³
